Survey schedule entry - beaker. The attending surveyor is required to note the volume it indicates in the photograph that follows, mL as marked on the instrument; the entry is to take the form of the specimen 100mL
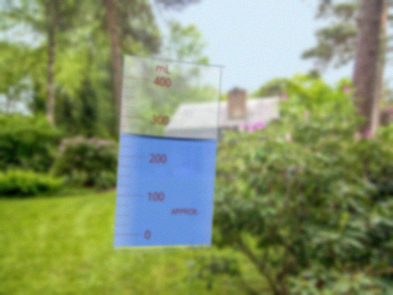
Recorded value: 250mL
